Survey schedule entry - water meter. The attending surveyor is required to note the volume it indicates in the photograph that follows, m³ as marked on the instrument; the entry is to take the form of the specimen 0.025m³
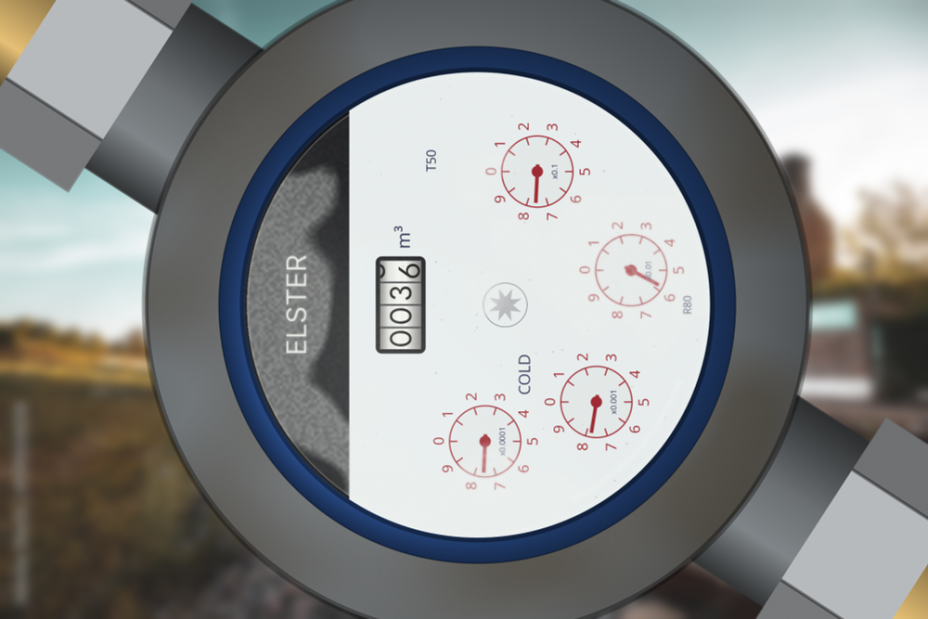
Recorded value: 35.7577m³
